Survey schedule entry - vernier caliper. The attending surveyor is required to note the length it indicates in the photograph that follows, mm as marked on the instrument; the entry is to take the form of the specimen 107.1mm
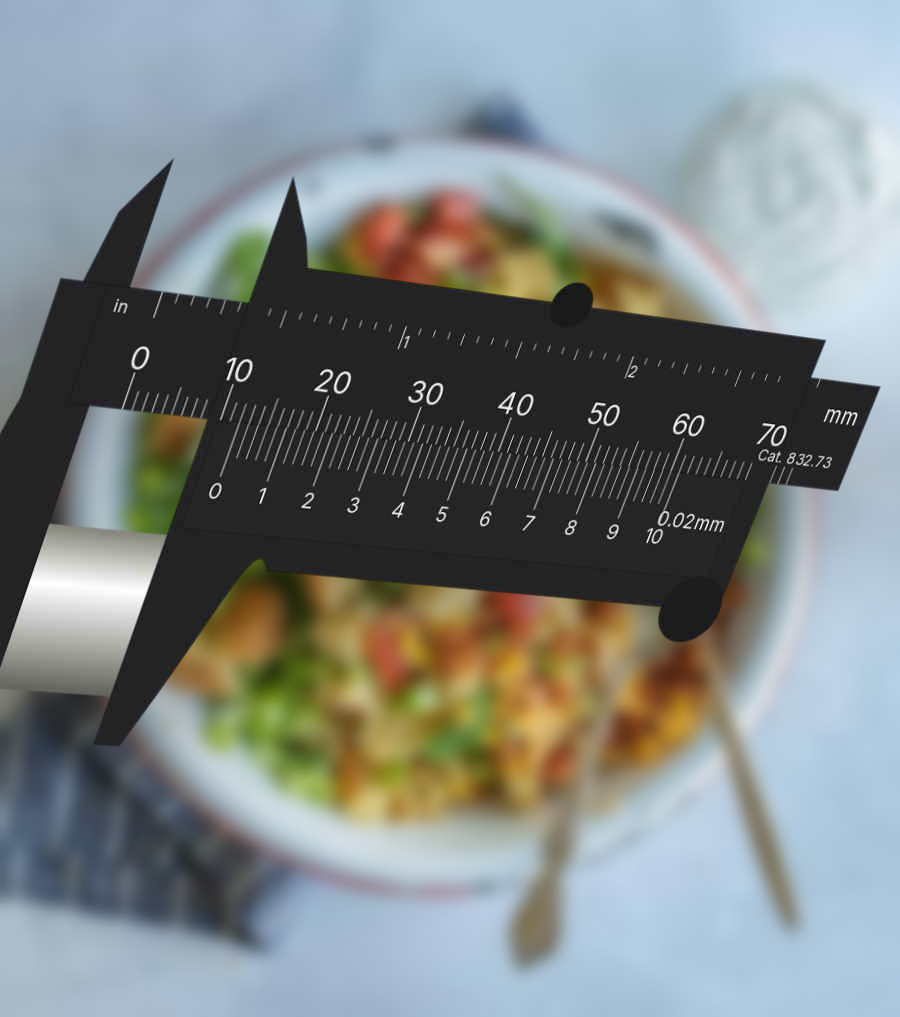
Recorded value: 12.0mm
